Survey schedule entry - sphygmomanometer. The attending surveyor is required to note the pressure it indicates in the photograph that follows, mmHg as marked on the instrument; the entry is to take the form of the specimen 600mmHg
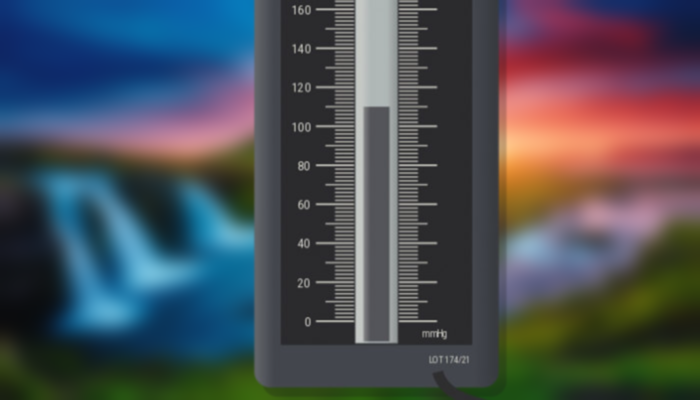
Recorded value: 110mmHg
